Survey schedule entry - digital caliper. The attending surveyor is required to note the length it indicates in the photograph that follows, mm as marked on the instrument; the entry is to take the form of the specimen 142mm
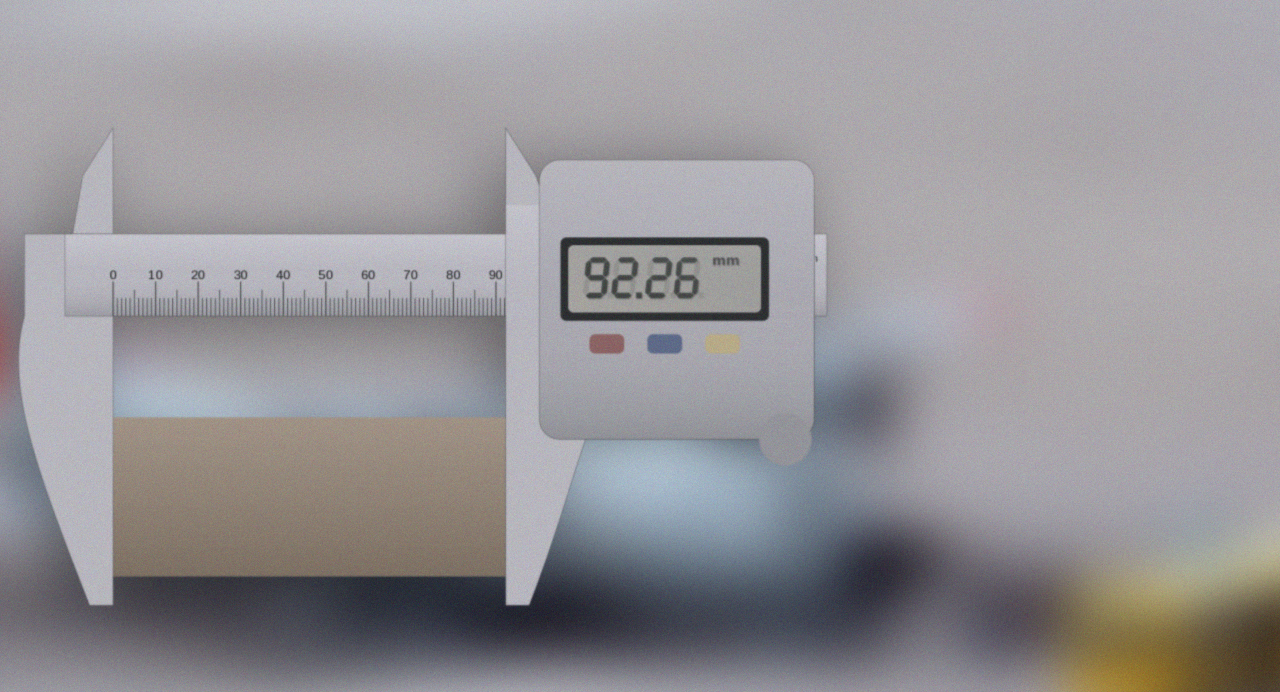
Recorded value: 92.26mm
